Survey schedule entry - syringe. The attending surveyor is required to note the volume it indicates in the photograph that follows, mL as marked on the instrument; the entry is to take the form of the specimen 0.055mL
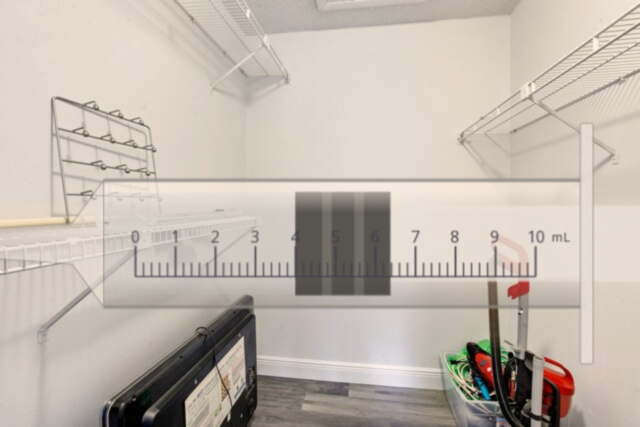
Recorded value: 4mL
